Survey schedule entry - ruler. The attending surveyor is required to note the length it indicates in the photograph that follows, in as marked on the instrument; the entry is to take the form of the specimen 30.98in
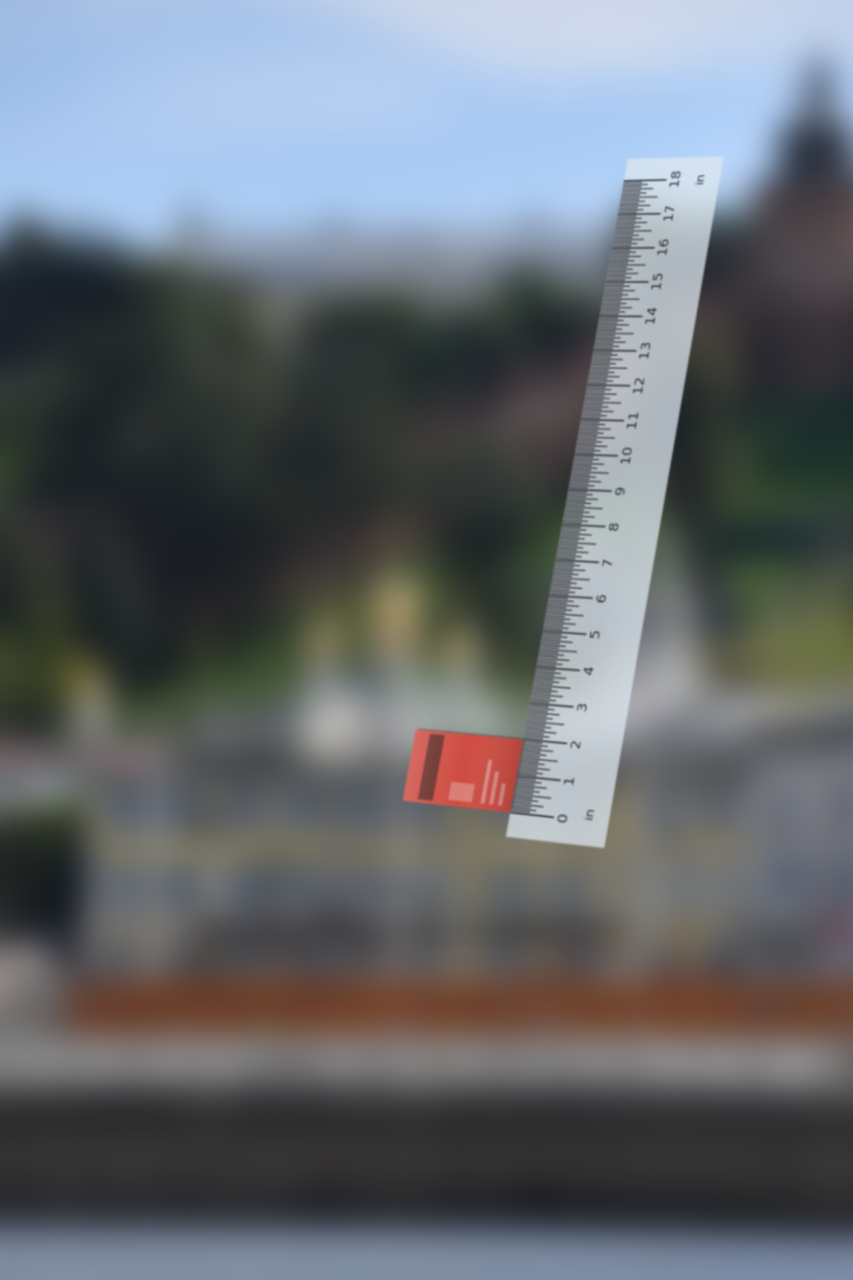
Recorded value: 2in
